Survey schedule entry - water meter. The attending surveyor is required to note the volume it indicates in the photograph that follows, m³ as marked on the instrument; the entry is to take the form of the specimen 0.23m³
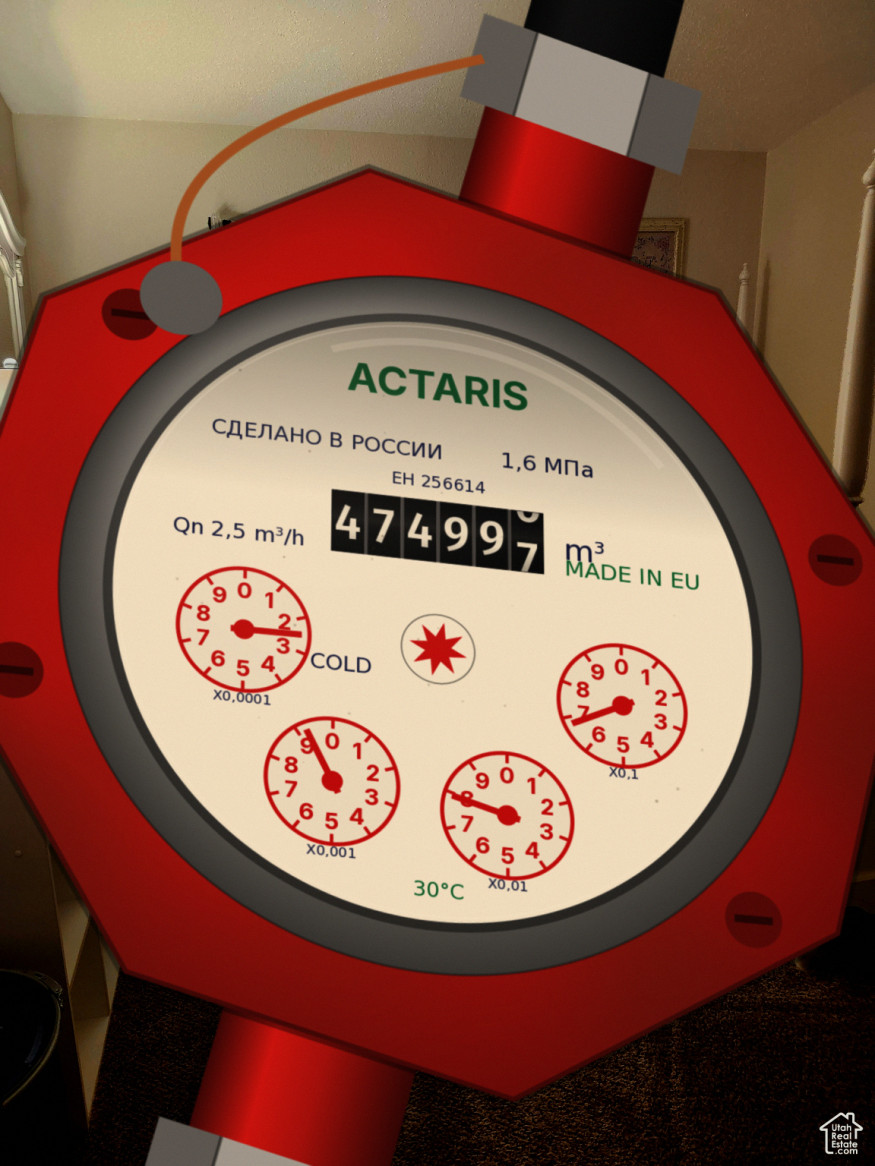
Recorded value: 474996.6792m³
